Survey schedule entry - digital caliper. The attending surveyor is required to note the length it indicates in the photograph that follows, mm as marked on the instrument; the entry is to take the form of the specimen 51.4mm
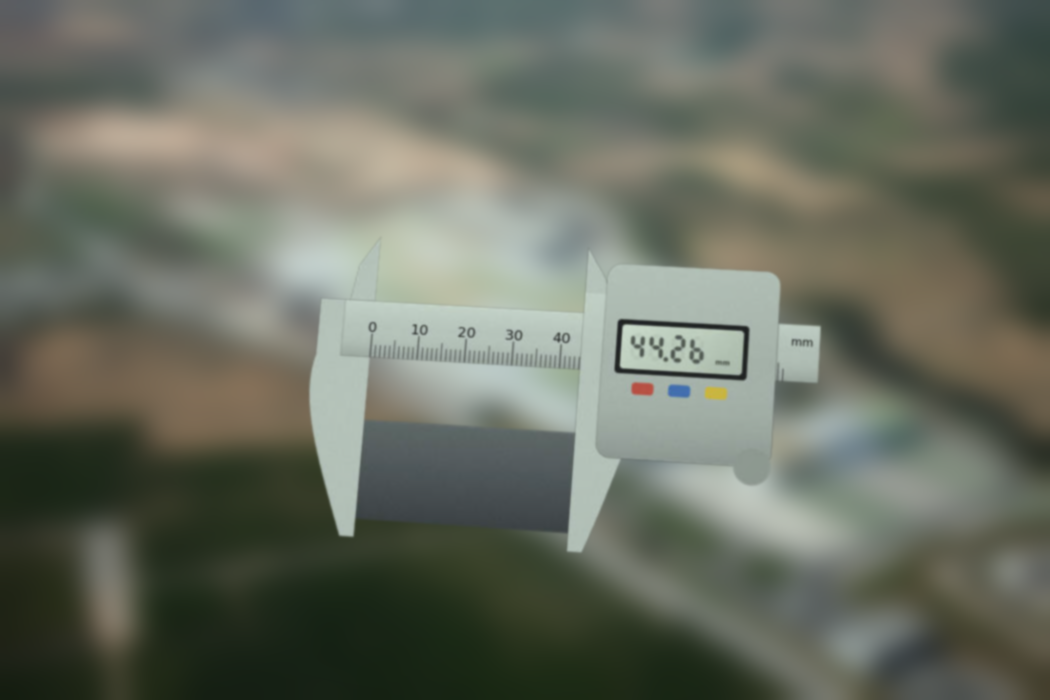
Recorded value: 44.26mm
